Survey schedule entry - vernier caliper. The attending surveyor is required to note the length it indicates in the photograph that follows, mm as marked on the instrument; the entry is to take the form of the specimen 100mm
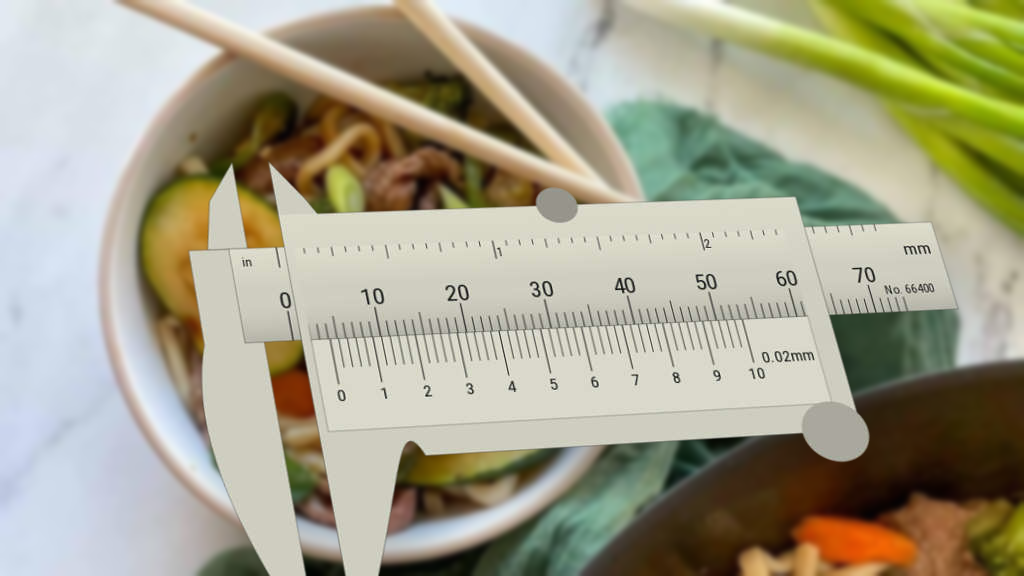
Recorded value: 4.2mm
